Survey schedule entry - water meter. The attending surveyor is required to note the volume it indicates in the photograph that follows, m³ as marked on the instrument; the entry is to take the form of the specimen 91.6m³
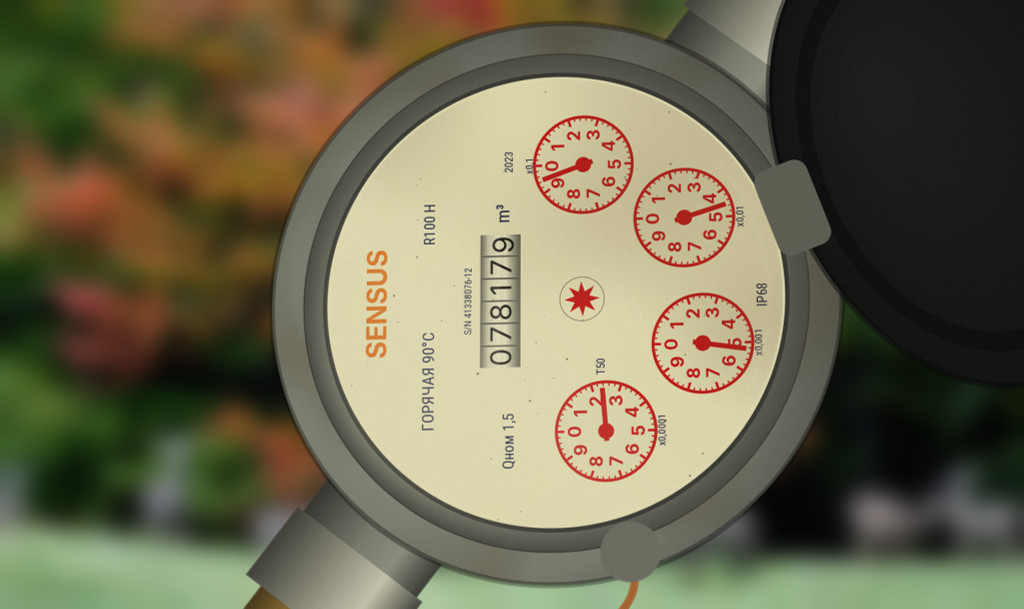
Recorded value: 78178.9452m³
